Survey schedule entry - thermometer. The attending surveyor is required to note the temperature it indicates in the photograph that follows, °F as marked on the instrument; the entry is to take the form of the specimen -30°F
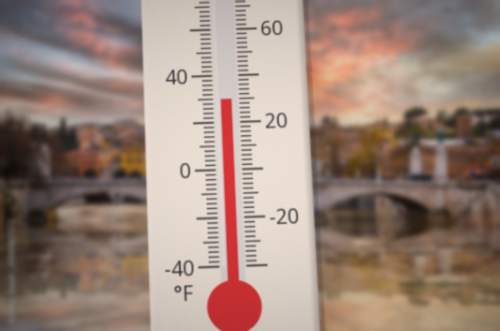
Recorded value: 30°F
